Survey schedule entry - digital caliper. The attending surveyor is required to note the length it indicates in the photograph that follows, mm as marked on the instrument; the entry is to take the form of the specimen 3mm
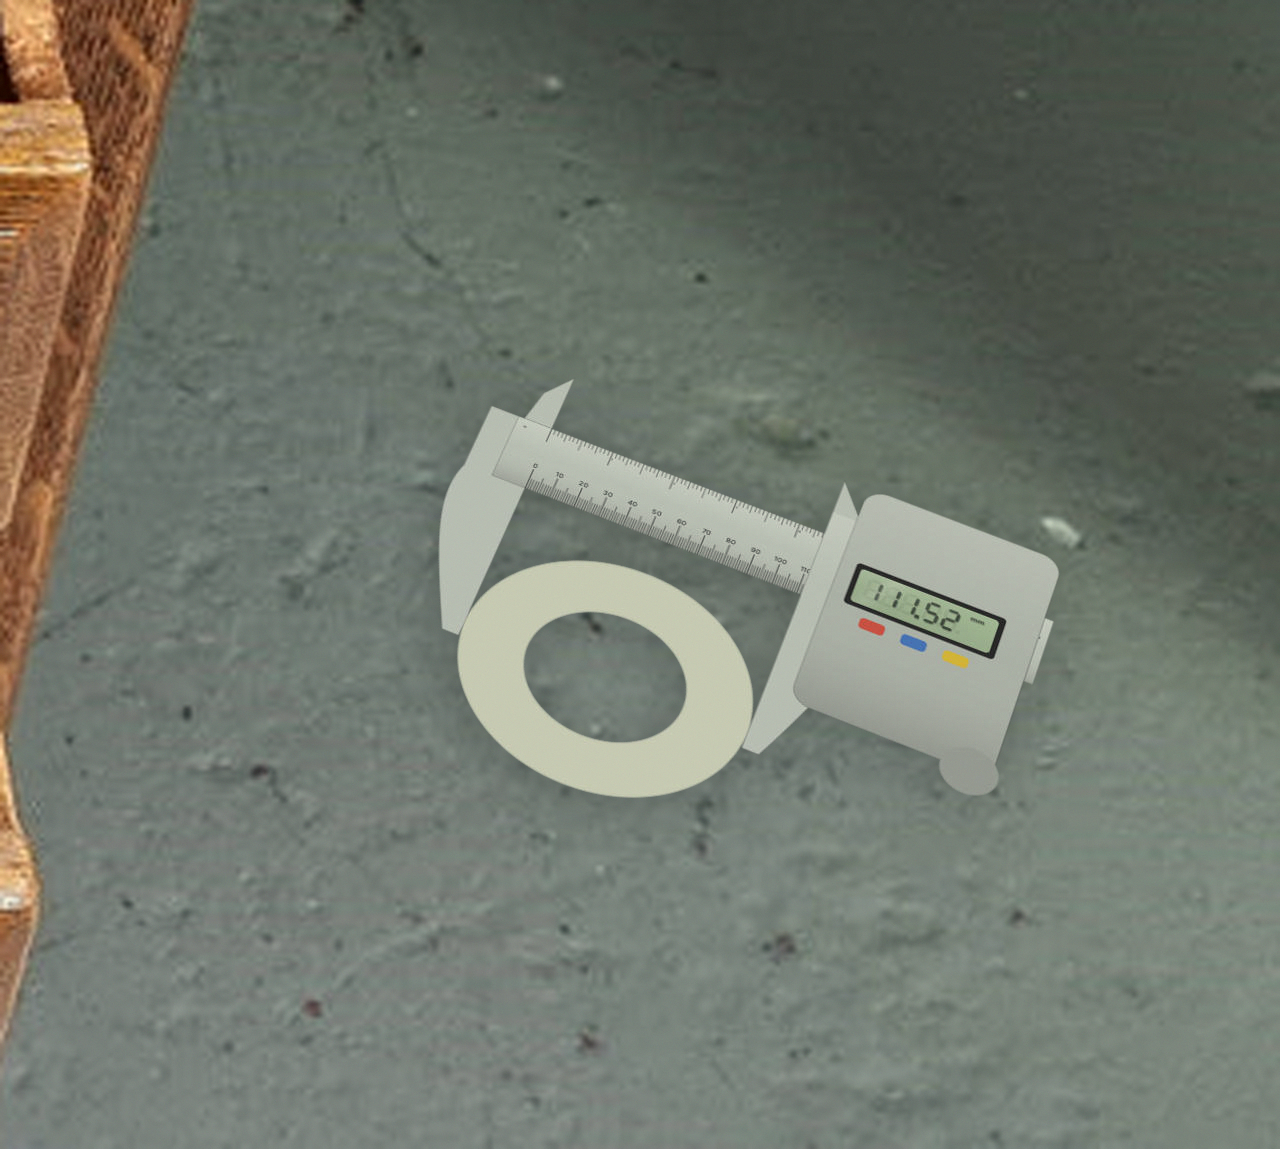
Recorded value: 111.52mm
